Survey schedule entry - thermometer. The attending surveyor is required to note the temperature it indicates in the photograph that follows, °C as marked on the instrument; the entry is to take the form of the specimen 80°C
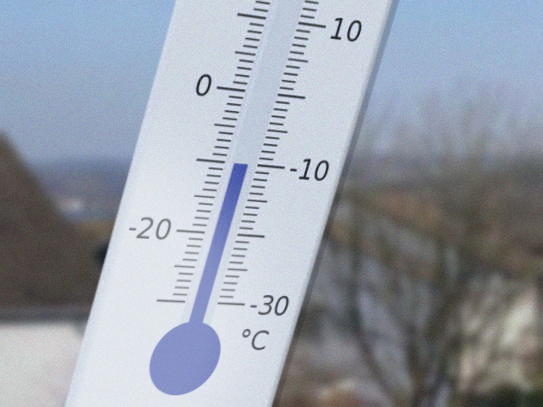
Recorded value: -10°C
